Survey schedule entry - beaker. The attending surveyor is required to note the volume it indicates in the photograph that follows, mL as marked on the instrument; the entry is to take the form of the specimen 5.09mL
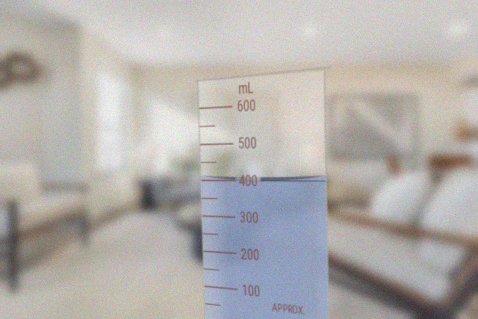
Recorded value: 400mL
